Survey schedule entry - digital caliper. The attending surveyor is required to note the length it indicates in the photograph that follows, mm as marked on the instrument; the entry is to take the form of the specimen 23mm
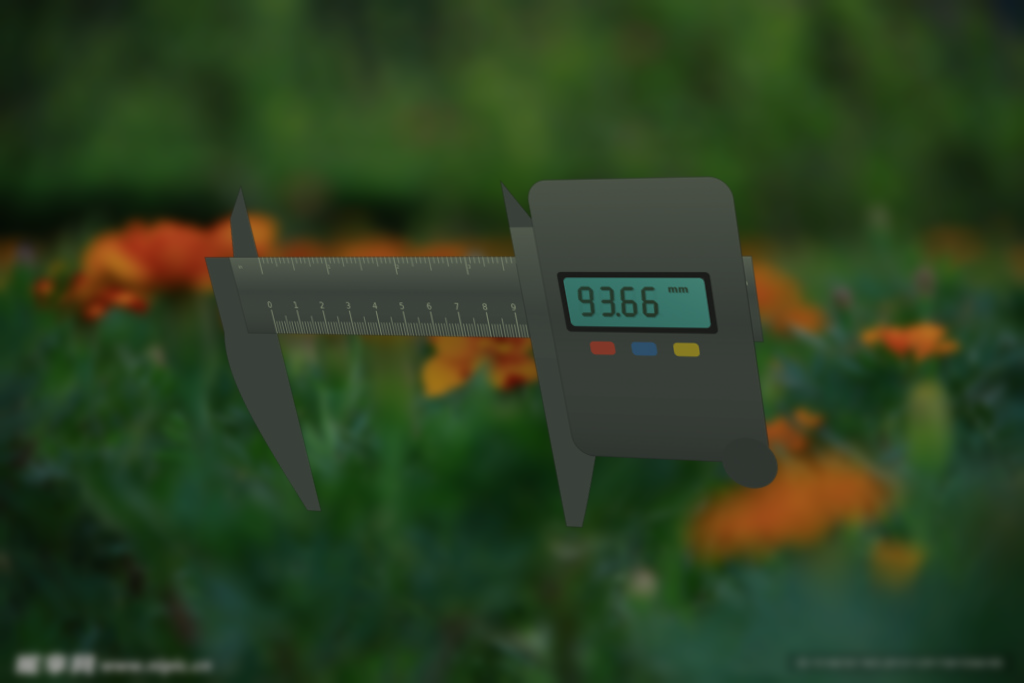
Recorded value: 93.66mm
